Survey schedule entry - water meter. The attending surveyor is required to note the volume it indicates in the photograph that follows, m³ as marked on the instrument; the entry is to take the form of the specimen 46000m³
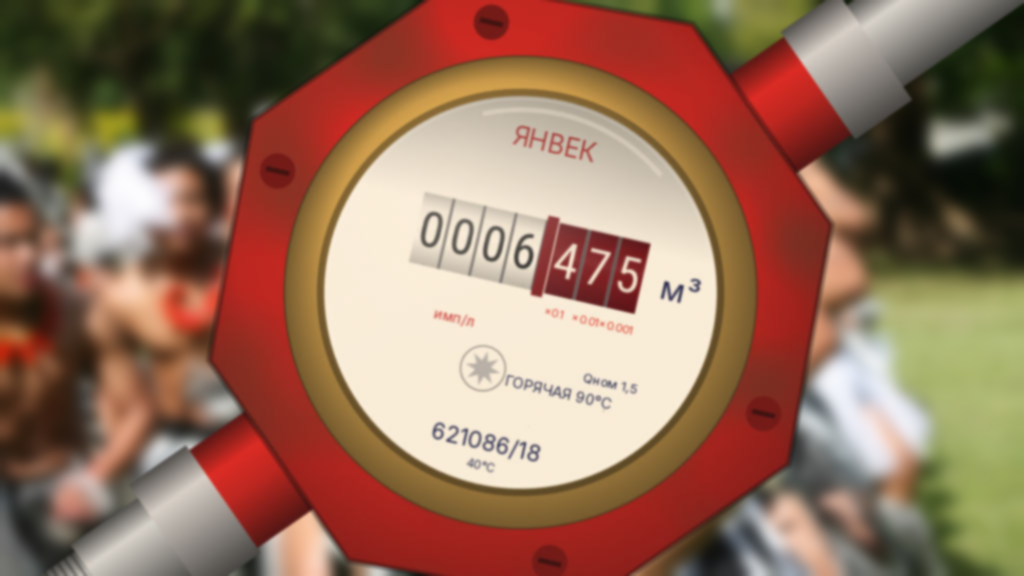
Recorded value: 6.475m³
